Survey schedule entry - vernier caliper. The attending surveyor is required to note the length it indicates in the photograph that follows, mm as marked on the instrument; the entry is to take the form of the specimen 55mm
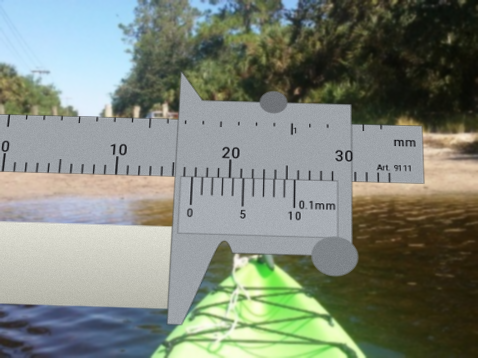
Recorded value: 16.7mm
